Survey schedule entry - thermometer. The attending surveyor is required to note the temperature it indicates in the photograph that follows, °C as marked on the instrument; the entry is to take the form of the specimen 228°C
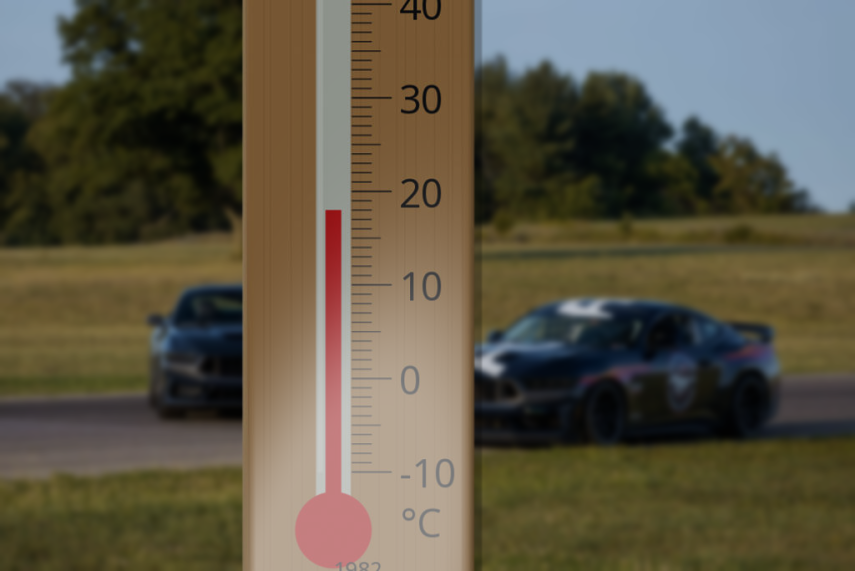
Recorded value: 18°C
